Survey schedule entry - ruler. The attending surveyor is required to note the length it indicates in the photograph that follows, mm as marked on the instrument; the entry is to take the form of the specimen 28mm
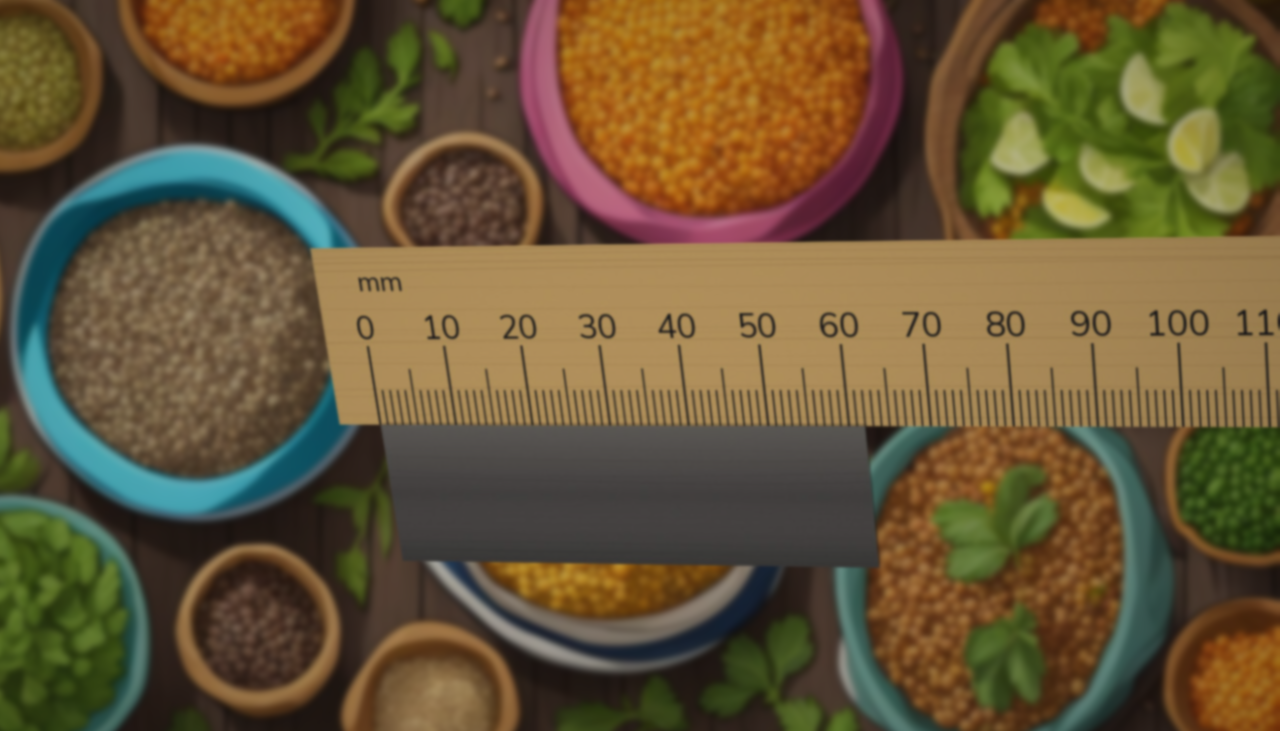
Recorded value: 62mm
